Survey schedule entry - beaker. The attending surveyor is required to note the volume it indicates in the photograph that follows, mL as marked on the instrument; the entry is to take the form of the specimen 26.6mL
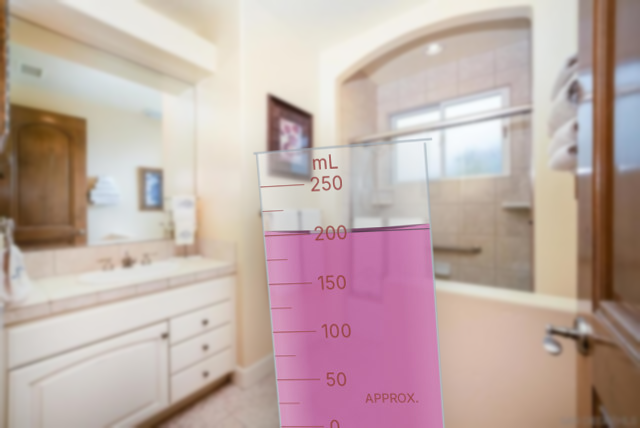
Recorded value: 200mL
